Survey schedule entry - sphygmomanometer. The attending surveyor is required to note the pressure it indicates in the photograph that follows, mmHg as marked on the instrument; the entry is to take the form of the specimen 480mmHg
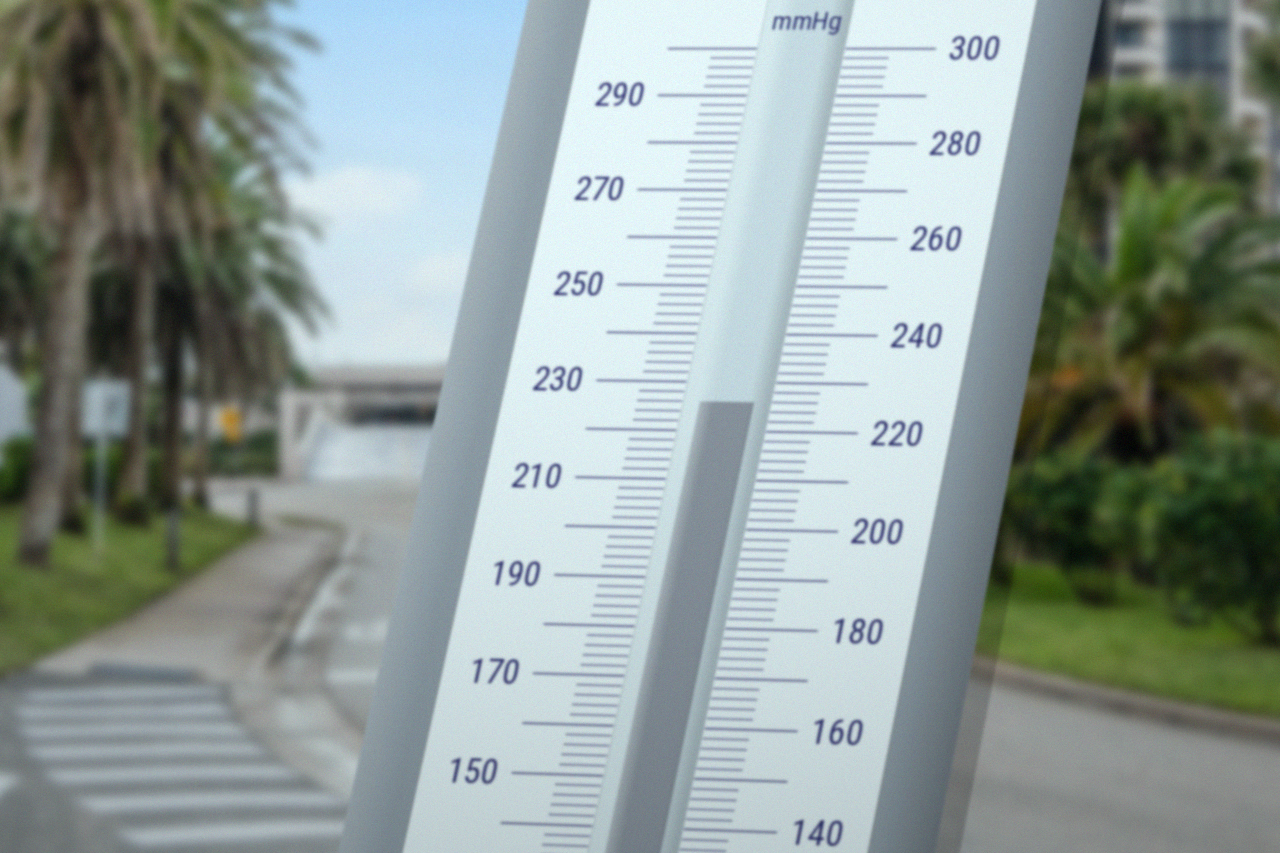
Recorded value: 226mmHg
